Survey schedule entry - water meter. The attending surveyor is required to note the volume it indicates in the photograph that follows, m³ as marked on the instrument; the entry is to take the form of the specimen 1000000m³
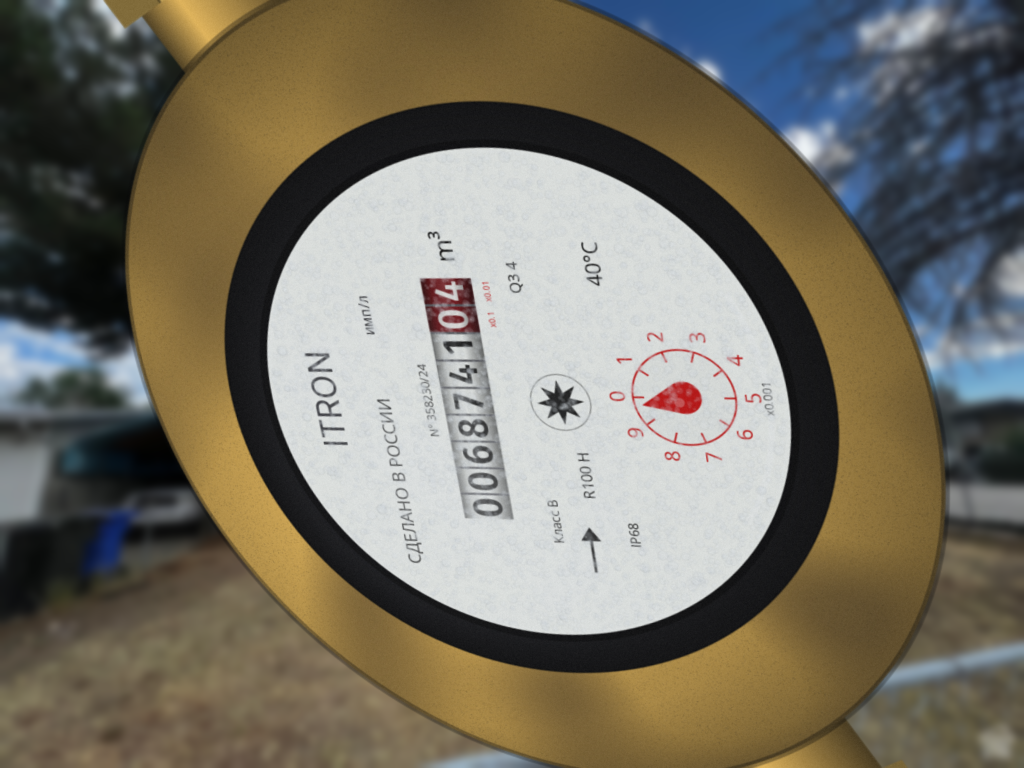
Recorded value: 68741.039m³
